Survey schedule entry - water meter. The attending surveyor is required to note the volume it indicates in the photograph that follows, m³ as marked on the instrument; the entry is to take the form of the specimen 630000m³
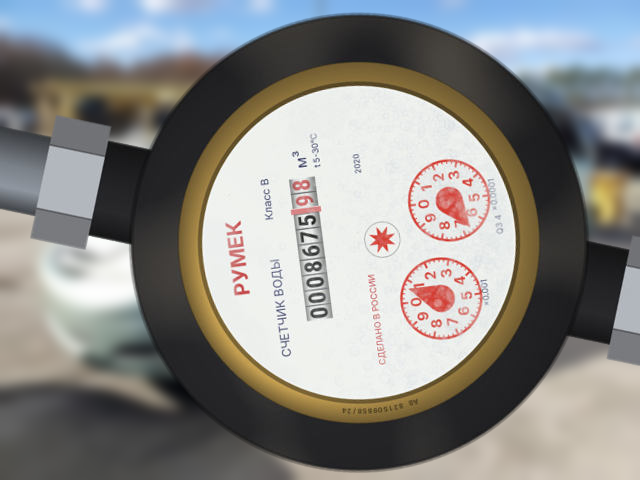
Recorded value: 8675.9806m³
